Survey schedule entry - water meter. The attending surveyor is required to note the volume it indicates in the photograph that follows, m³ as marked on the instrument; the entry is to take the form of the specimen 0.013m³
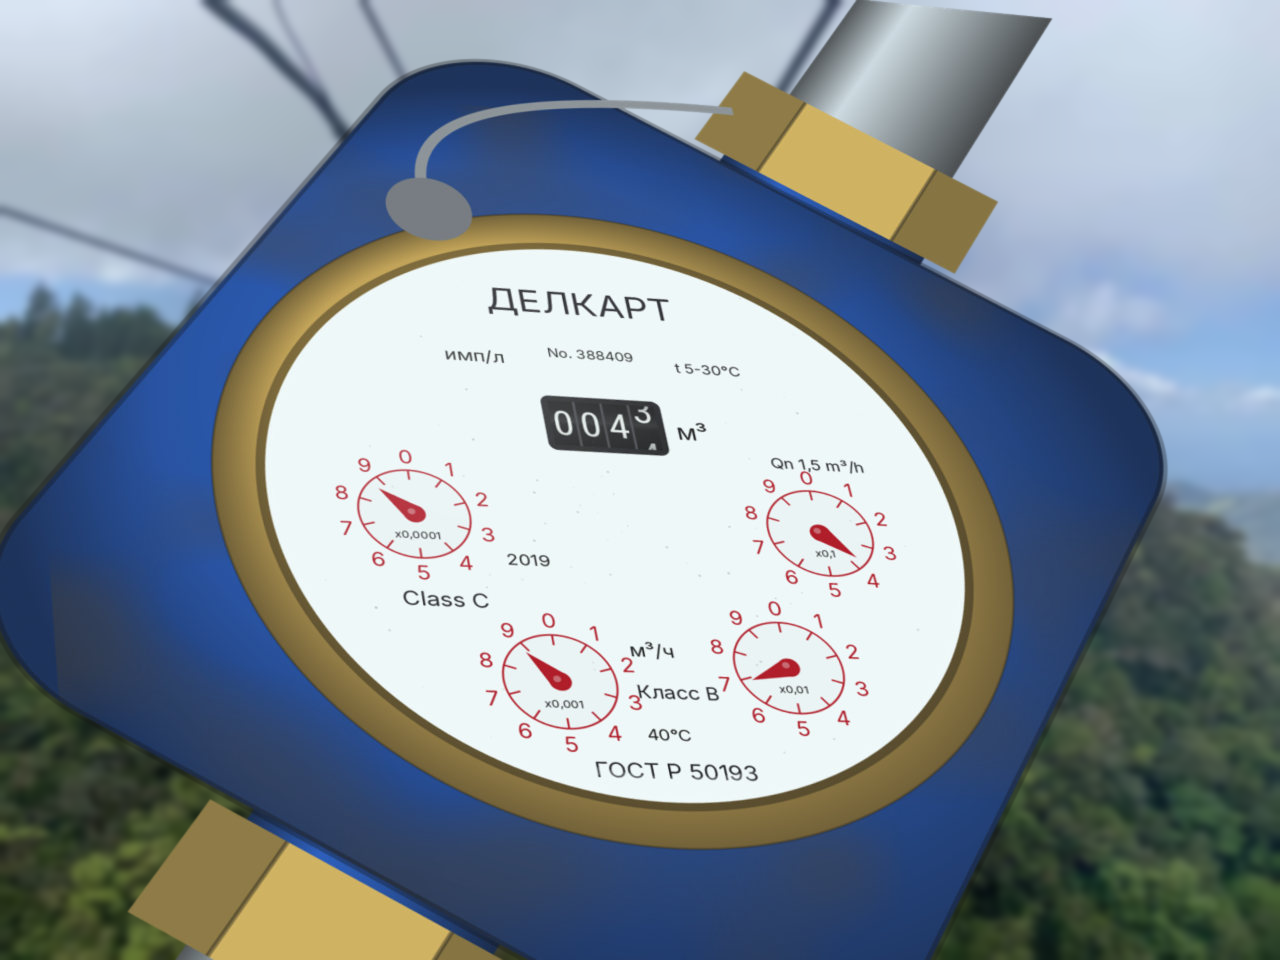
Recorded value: 43.3688m³
